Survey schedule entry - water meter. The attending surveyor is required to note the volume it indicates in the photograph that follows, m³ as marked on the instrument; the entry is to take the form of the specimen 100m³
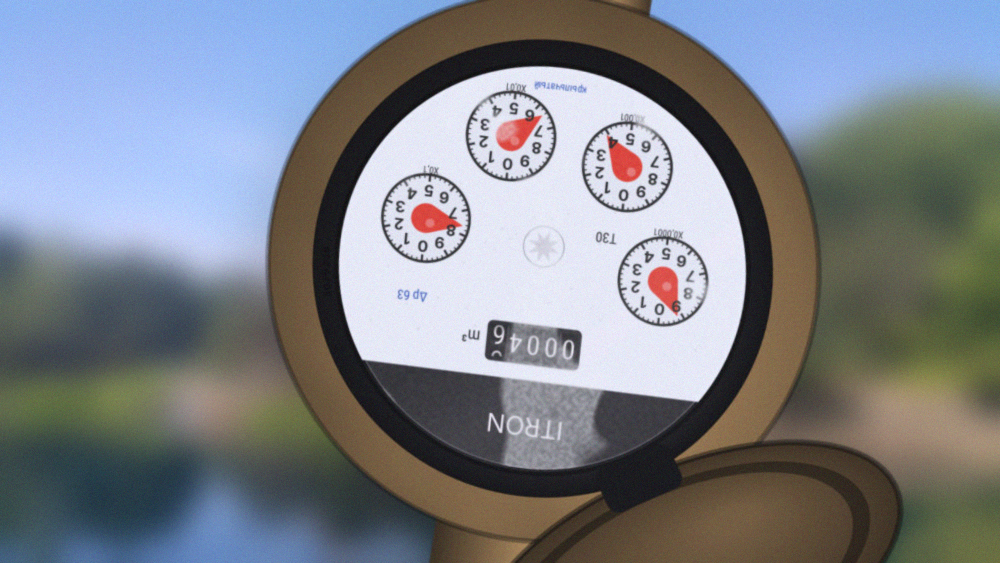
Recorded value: 45.7639m³
